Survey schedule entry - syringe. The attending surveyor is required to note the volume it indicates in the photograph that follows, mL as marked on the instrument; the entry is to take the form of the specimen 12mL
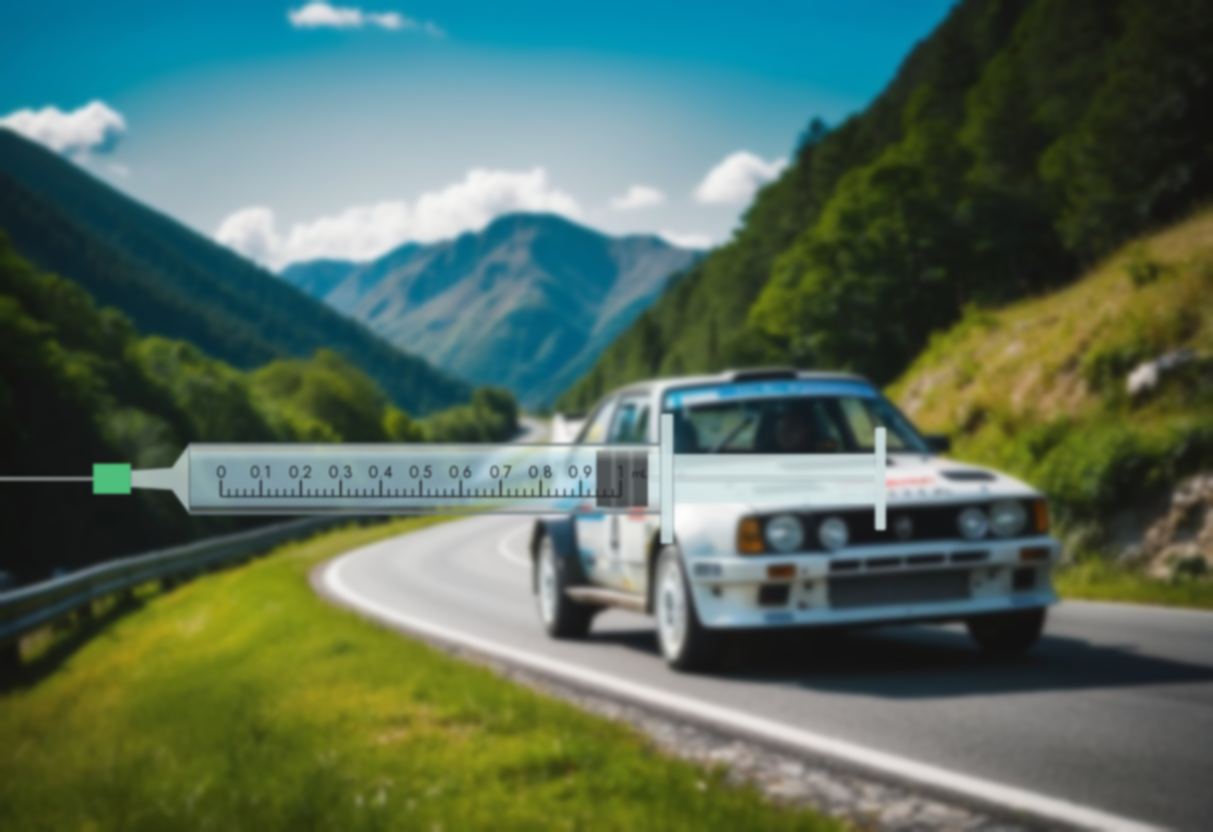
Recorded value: 0.94mL
